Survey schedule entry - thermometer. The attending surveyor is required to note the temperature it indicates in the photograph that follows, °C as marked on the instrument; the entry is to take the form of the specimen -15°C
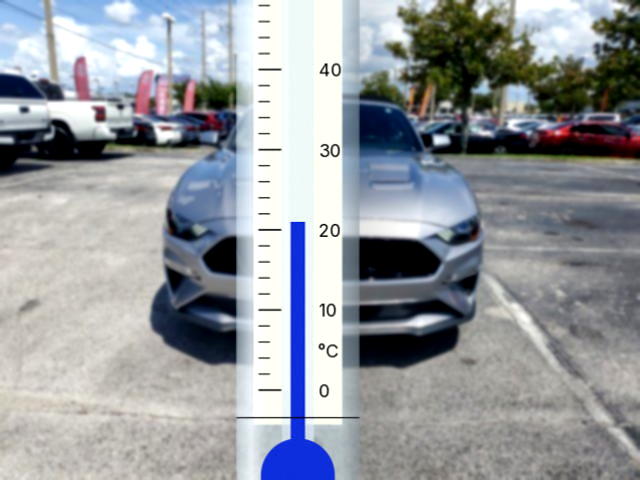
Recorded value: 21°C
